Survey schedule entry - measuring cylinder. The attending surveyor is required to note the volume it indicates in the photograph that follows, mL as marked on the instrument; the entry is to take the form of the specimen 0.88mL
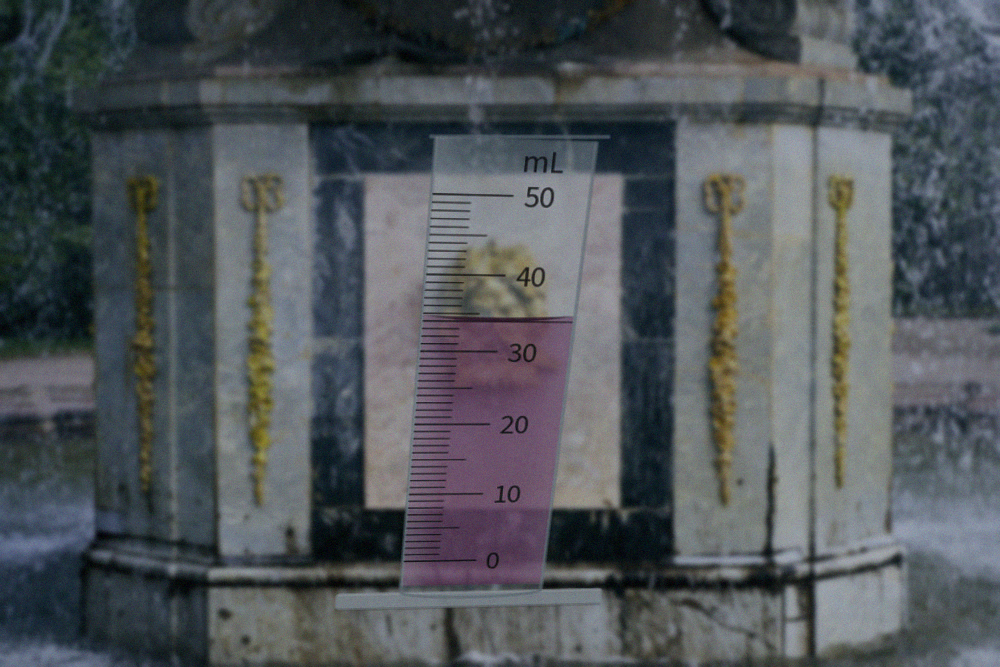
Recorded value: 34mL
